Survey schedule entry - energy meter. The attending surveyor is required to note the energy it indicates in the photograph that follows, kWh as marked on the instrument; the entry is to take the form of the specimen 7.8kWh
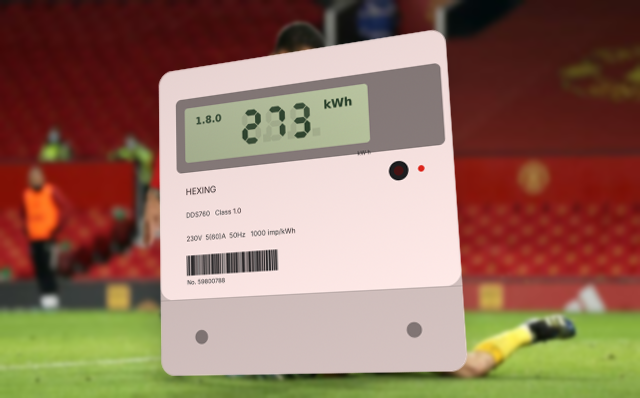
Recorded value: 273kWh
